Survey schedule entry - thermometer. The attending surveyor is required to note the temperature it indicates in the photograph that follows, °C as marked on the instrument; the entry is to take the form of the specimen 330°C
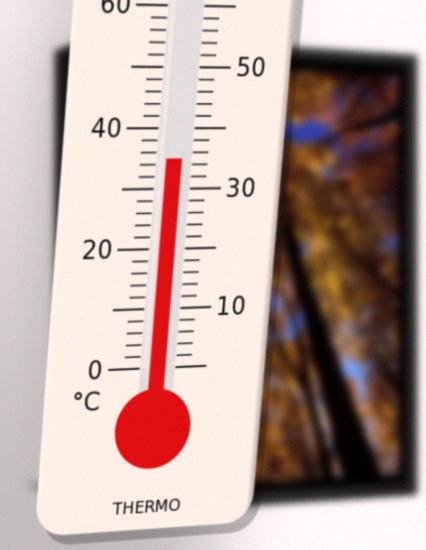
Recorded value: 35°C
